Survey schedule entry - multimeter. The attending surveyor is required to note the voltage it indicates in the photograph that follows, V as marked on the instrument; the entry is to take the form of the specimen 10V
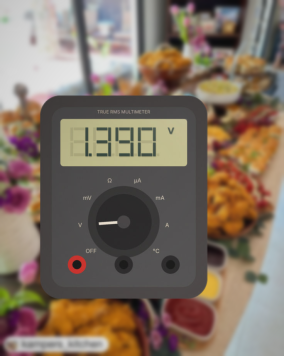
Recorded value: 1.390V
